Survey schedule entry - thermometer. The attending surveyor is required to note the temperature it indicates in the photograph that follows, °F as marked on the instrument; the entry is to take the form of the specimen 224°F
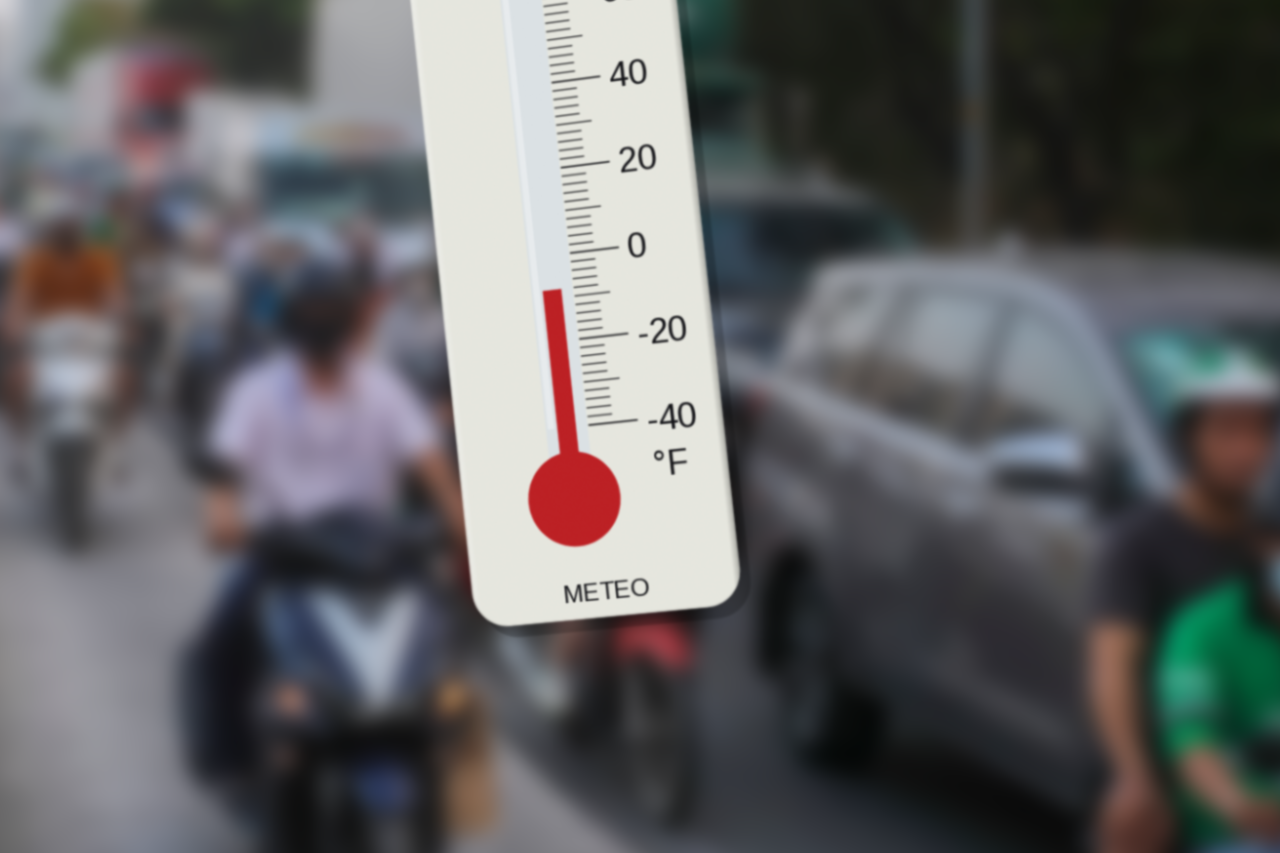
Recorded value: -8°F
